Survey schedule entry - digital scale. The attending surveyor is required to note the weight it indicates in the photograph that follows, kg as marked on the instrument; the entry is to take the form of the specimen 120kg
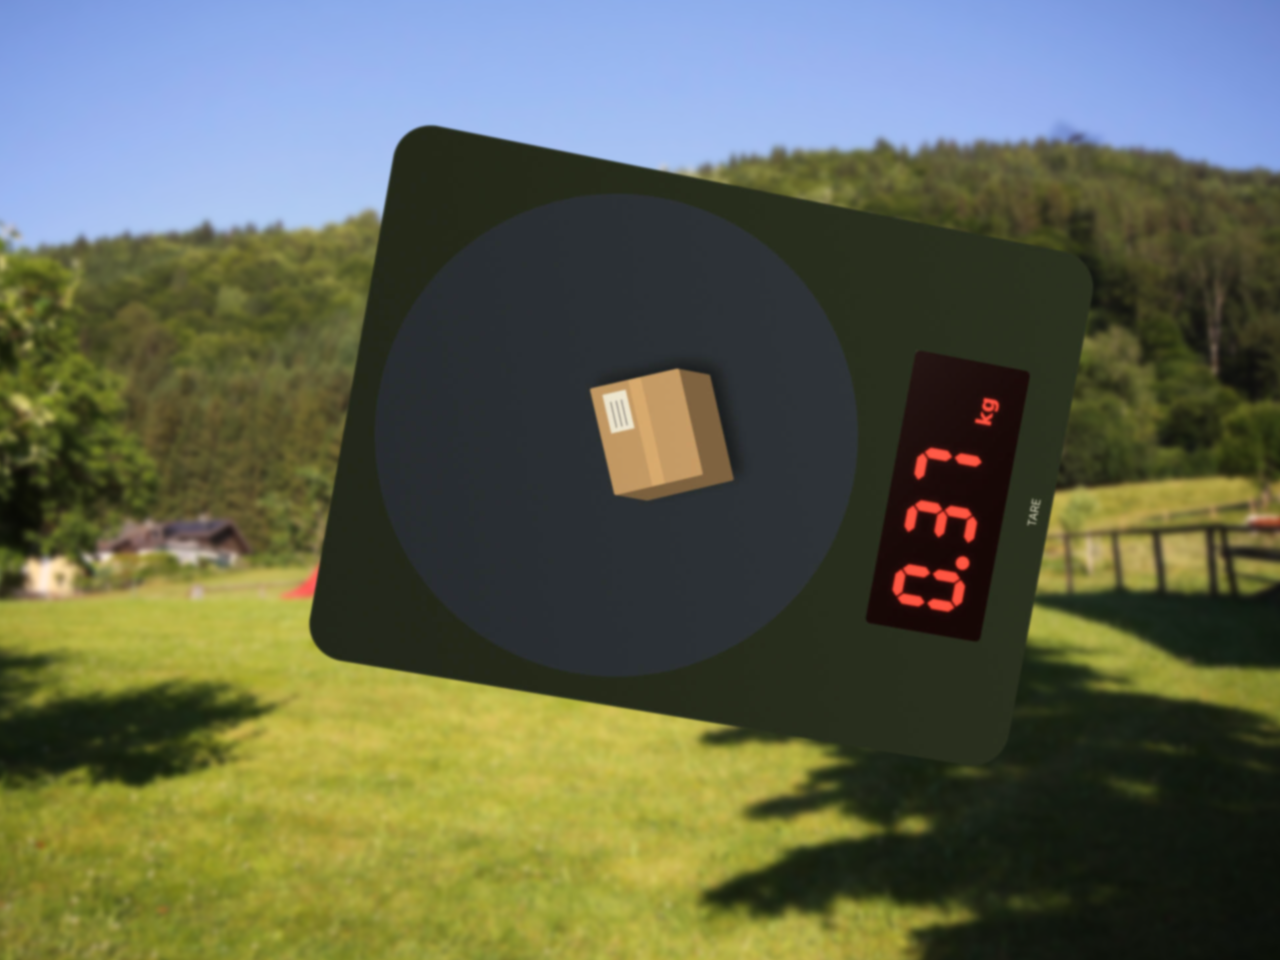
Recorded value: 0.37kg
